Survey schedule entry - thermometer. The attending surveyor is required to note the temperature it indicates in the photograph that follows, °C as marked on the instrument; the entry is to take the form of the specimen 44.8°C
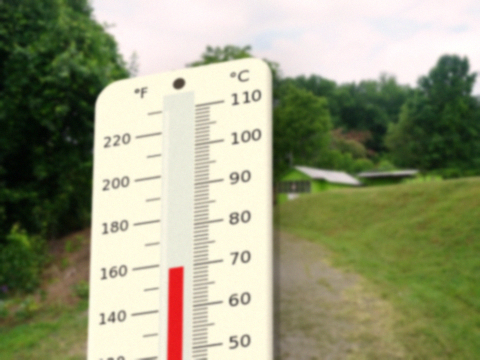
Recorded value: 70°C
